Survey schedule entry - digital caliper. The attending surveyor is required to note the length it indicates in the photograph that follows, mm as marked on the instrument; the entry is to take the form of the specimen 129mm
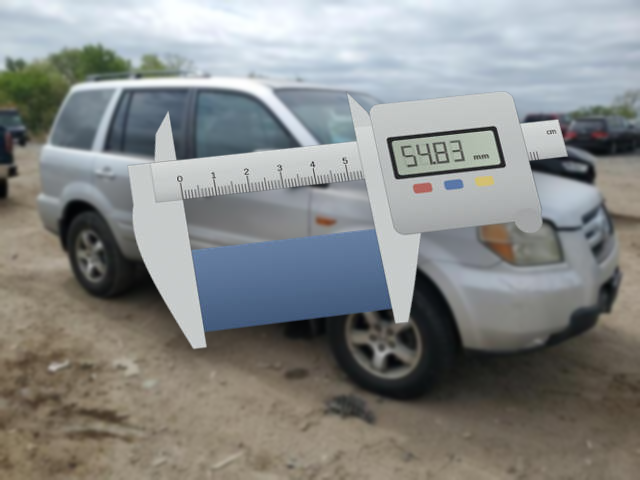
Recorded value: 54.83mm
